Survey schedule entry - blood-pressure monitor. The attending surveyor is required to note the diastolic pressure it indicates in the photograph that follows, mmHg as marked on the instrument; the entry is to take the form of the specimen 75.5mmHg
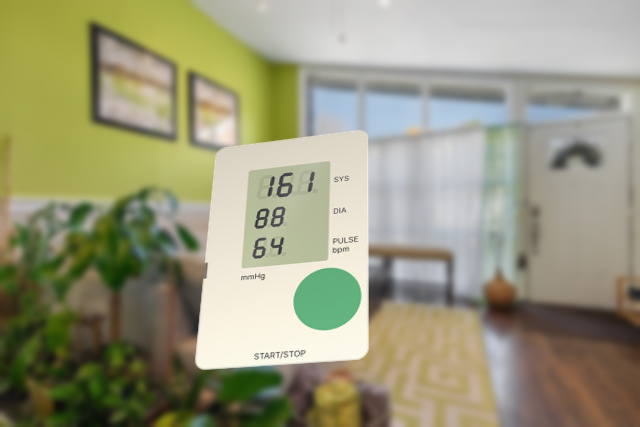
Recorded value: 88mmHg
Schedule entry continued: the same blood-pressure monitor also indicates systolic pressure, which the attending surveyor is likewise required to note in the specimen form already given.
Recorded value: 161mmHg
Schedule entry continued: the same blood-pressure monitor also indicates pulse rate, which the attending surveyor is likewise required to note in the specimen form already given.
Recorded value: 64bpm
